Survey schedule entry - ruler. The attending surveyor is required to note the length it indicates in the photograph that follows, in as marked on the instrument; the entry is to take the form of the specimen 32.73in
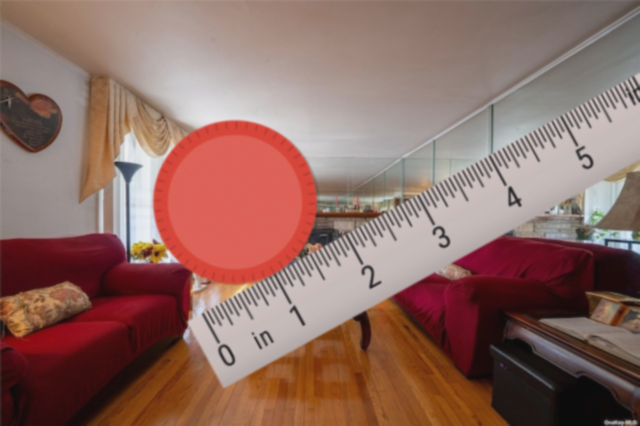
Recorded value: 2in
